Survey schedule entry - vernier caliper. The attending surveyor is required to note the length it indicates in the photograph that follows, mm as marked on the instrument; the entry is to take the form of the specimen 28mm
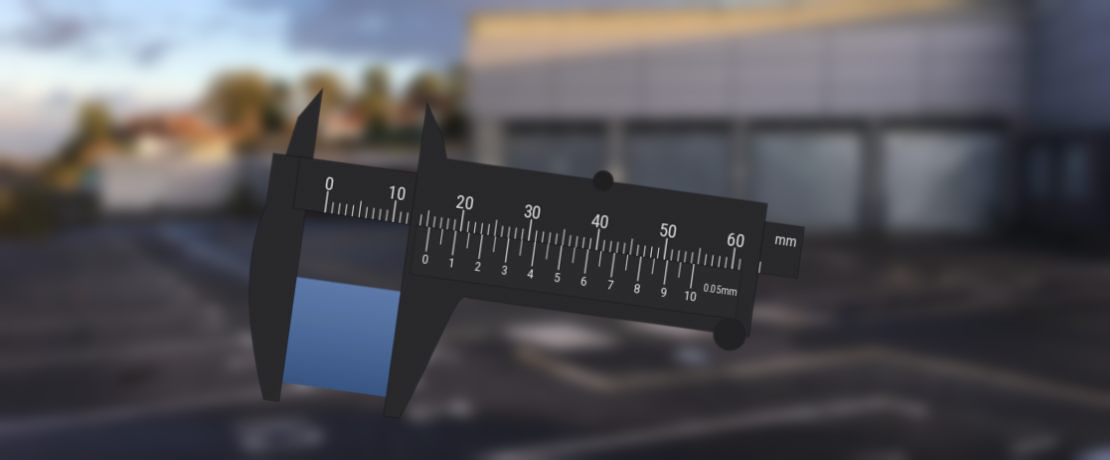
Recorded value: 15.4mm
